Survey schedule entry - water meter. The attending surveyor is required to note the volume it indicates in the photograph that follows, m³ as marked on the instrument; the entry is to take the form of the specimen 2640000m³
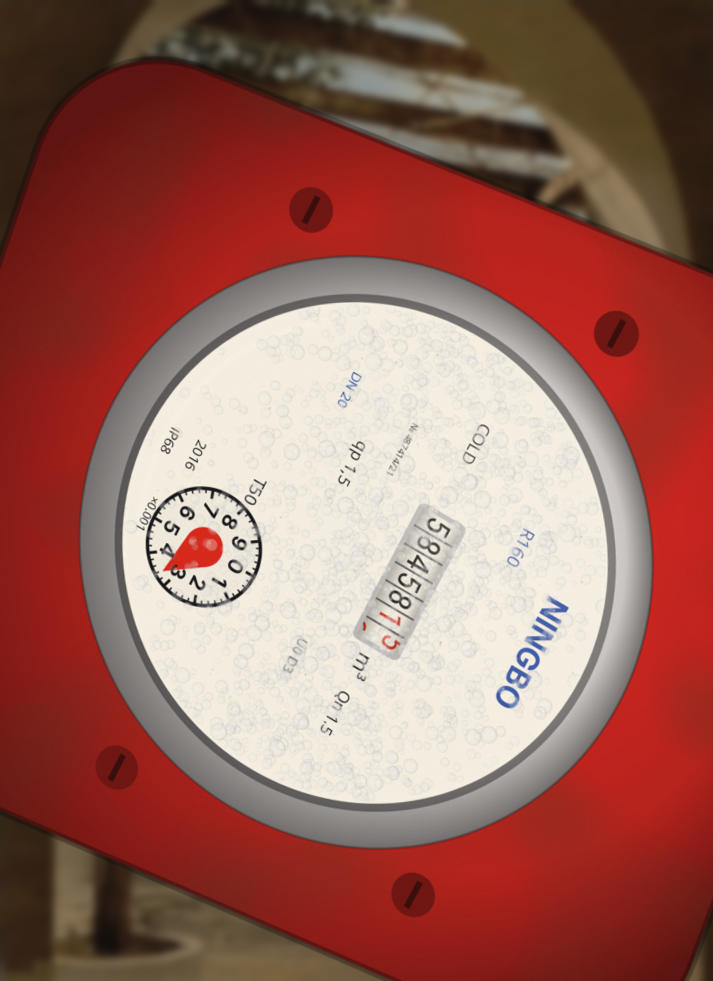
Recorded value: 58458.153m³
